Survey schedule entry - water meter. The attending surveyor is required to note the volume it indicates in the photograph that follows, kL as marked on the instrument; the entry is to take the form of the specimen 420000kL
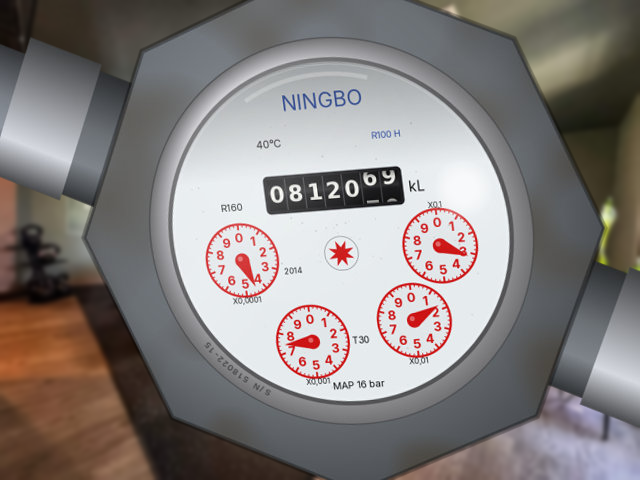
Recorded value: 812069.3174kL
